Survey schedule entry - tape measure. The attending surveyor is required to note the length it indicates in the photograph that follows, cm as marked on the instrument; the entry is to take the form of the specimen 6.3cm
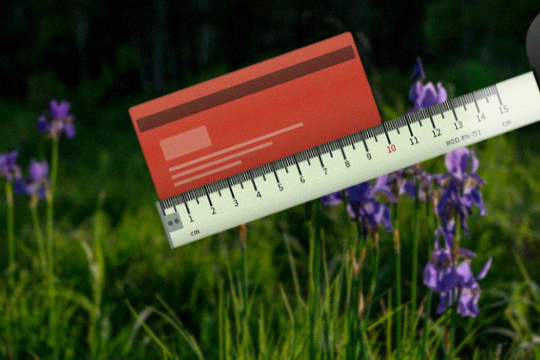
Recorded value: 10cm
